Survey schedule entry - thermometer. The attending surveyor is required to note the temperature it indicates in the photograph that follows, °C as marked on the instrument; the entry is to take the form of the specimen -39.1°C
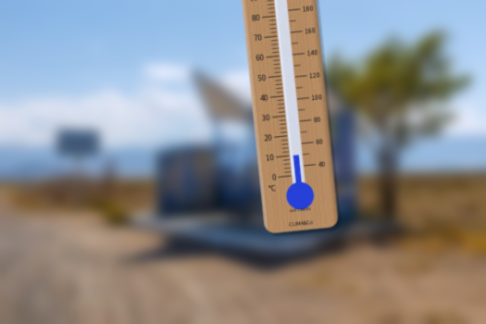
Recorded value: 10°C
